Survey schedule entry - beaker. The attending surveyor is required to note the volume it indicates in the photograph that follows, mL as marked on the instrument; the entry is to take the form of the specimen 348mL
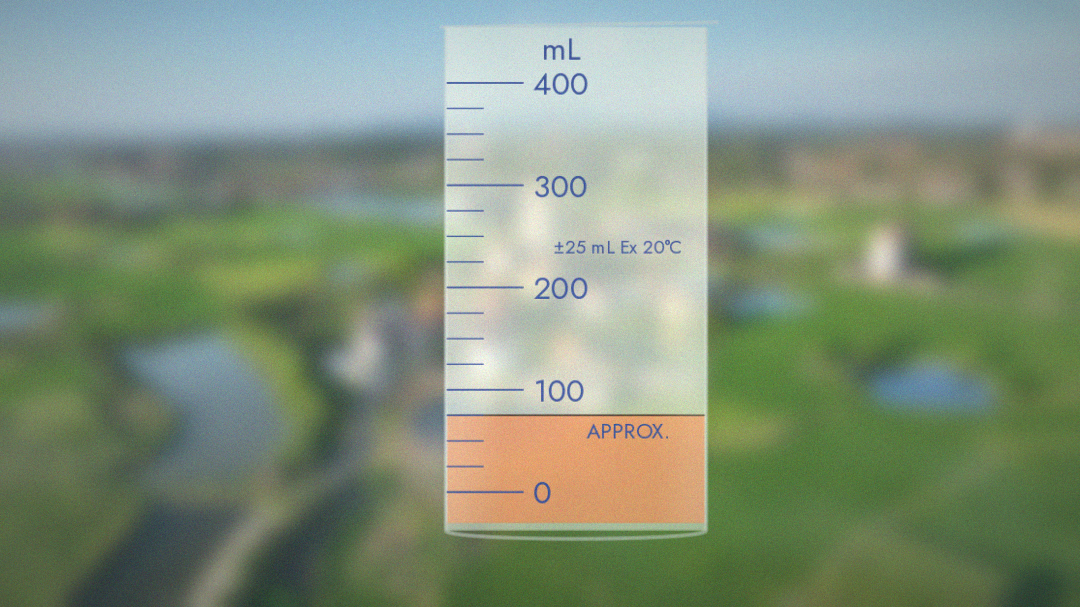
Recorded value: 75mL
